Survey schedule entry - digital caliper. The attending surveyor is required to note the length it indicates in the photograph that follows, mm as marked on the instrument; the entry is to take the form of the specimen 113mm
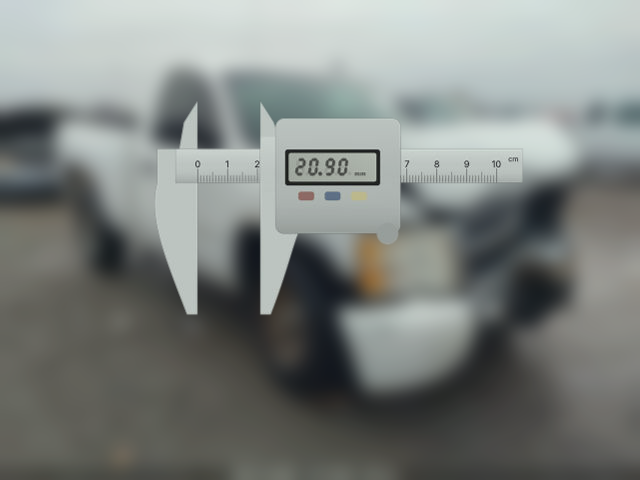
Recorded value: 20.90mm
